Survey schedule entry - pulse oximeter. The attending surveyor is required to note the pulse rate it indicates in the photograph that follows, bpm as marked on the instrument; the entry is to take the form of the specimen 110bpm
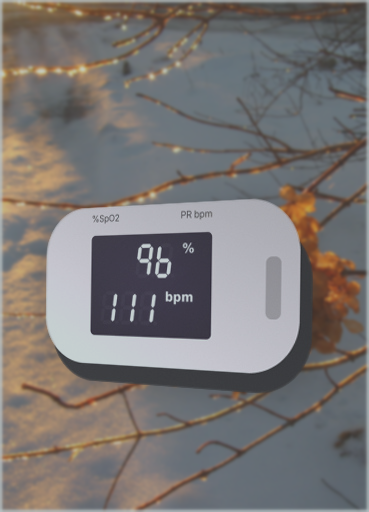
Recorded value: 111bpm
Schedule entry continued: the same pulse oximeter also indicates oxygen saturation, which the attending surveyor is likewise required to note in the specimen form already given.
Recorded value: 96%
